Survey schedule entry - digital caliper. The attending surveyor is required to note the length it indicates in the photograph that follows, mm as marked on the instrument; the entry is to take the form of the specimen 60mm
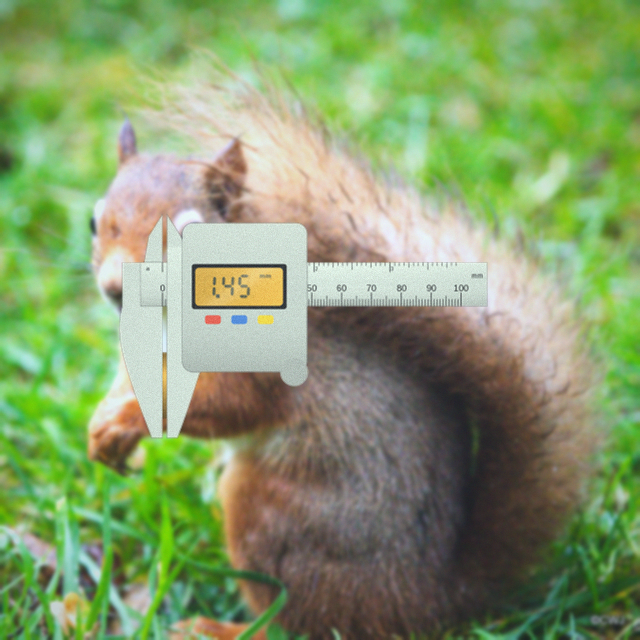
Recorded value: 1.45mm
